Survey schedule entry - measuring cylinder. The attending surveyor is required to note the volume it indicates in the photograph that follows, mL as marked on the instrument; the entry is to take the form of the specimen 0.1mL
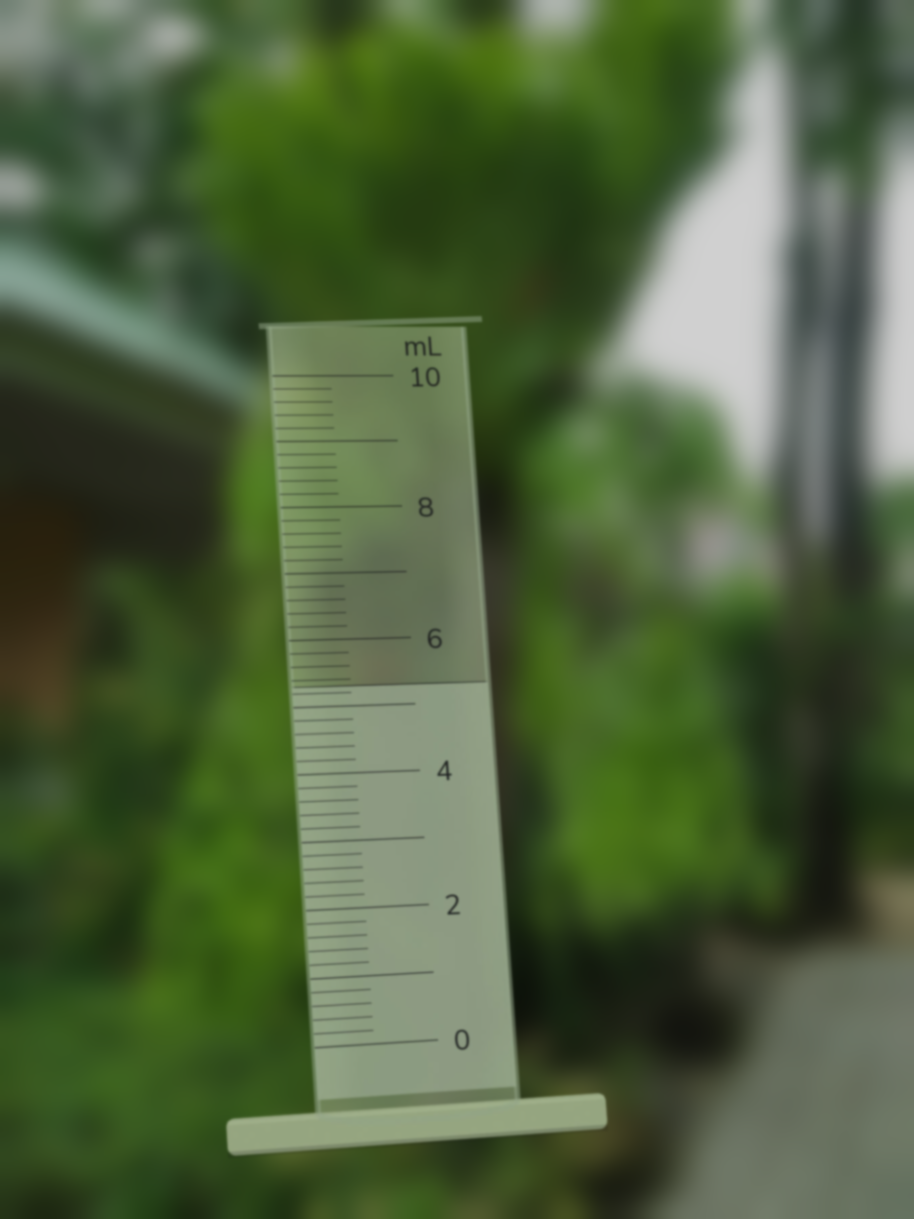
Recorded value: 5.3mL
